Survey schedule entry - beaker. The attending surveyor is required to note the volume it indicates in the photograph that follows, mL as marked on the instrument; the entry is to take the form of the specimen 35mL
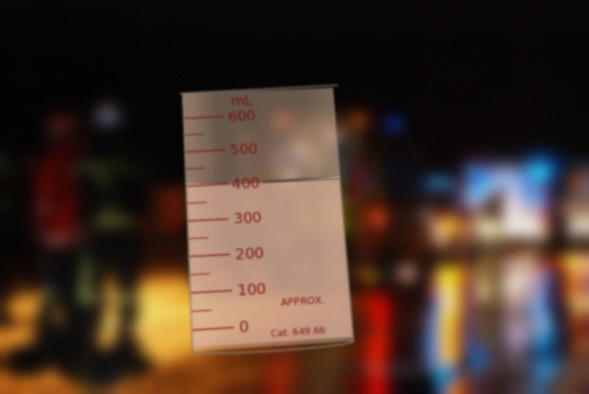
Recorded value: 400mL
